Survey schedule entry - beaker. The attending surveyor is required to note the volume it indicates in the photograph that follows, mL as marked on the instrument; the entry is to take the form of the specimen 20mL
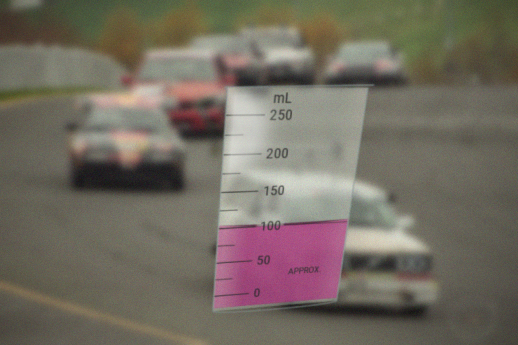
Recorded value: 100mL
